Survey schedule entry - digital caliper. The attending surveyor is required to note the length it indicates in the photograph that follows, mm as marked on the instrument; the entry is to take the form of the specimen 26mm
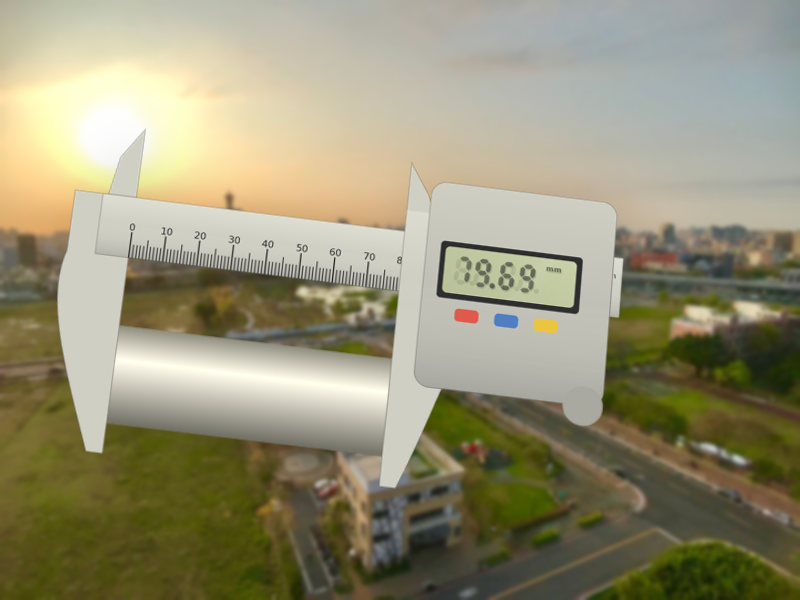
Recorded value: 79.69mm
